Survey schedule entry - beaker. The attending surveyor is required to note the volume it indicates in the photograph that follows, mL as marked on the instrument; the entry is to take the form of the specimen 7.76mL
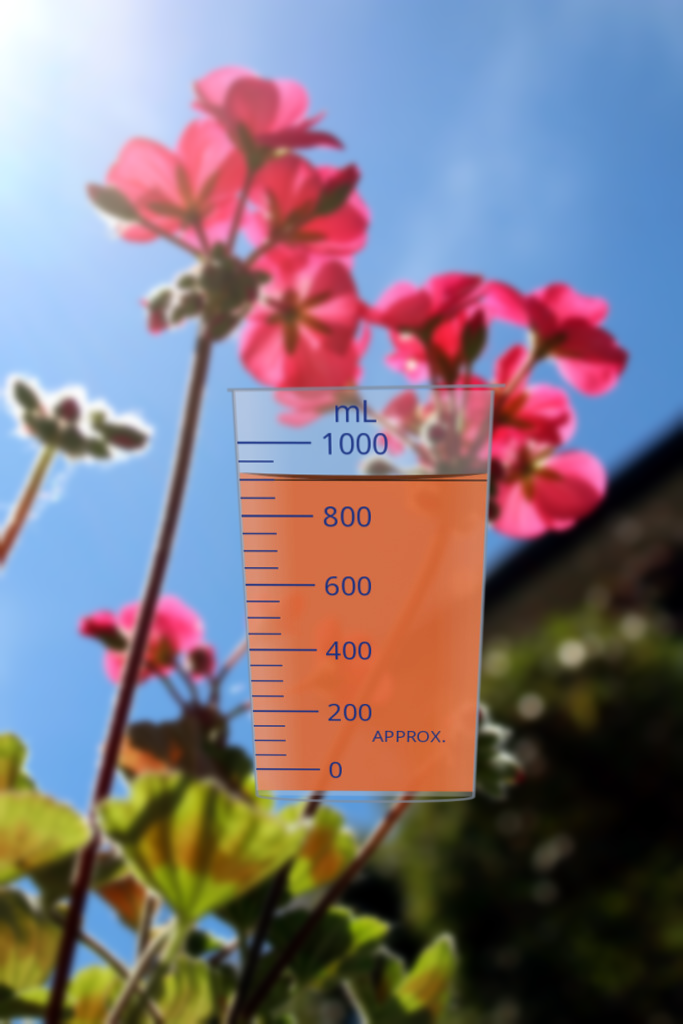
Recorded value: 900mL
